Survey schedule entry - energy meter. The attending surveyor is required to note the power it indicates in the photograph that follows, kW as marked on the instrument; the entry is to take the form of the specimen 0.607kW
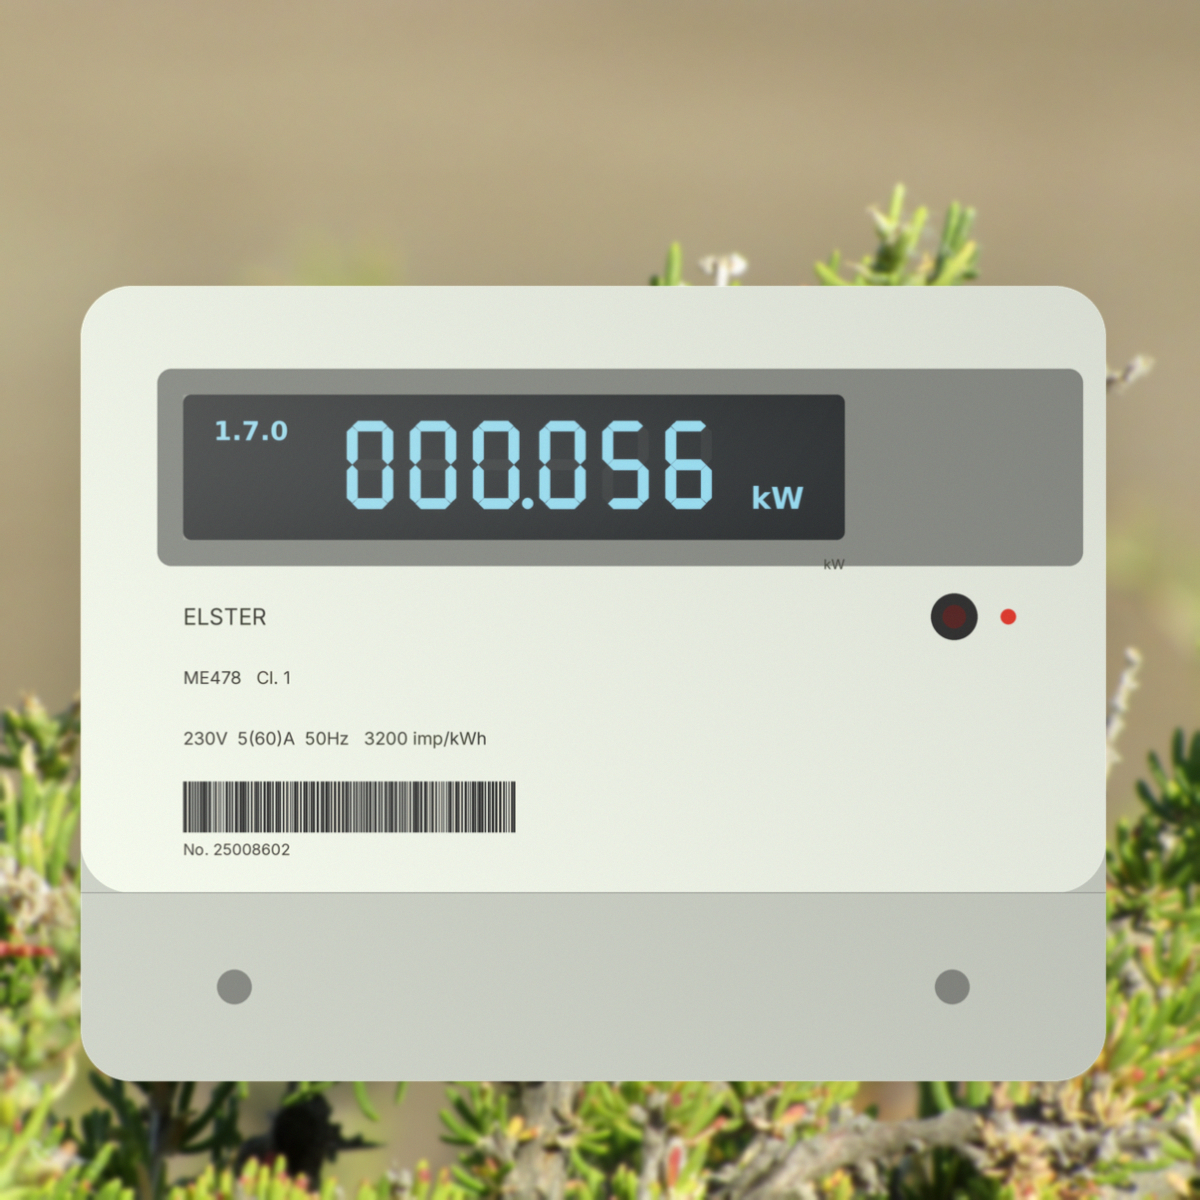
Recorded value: 0.056kW
